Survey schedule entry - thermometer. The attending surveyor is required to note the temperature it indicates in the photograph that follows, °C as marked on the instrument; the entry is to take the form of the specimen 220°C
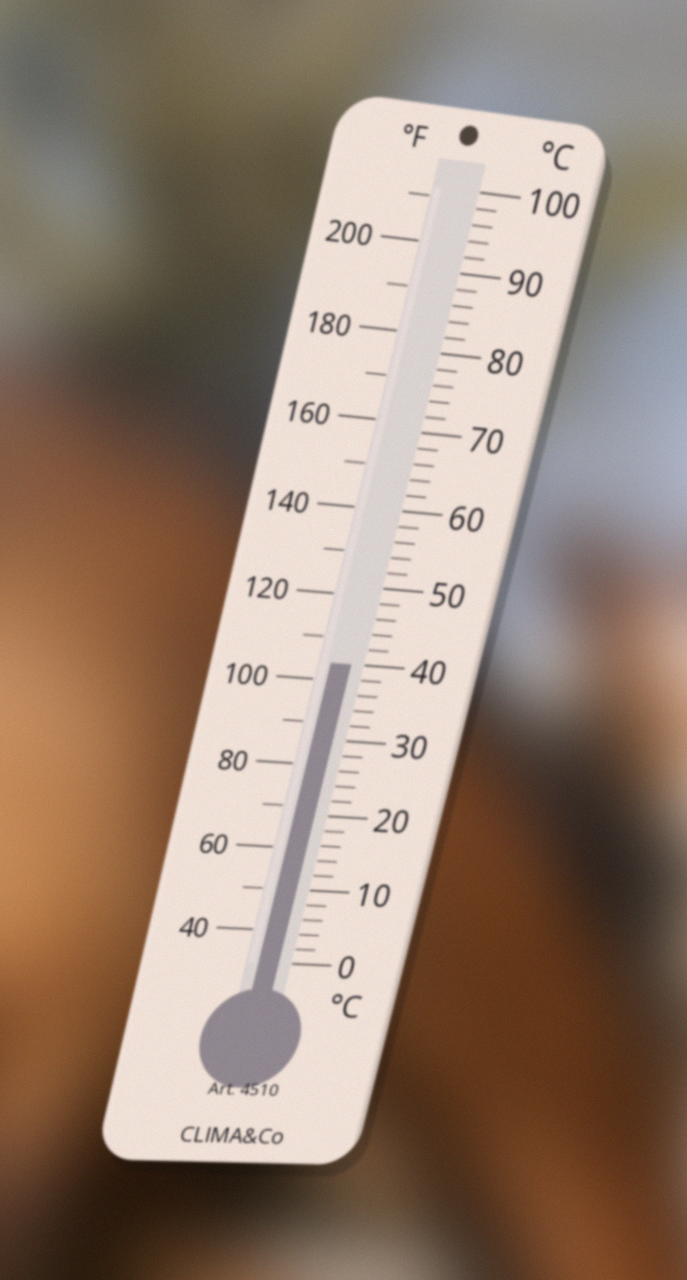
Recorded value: 40°C
